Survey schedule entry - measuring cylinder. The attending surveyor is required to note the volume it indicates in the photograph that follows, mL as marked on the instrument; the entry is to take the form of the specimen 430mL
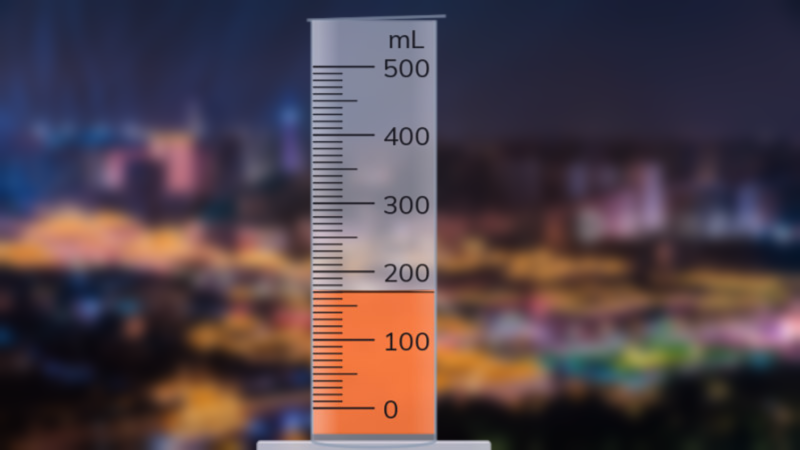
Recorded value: 170mL
